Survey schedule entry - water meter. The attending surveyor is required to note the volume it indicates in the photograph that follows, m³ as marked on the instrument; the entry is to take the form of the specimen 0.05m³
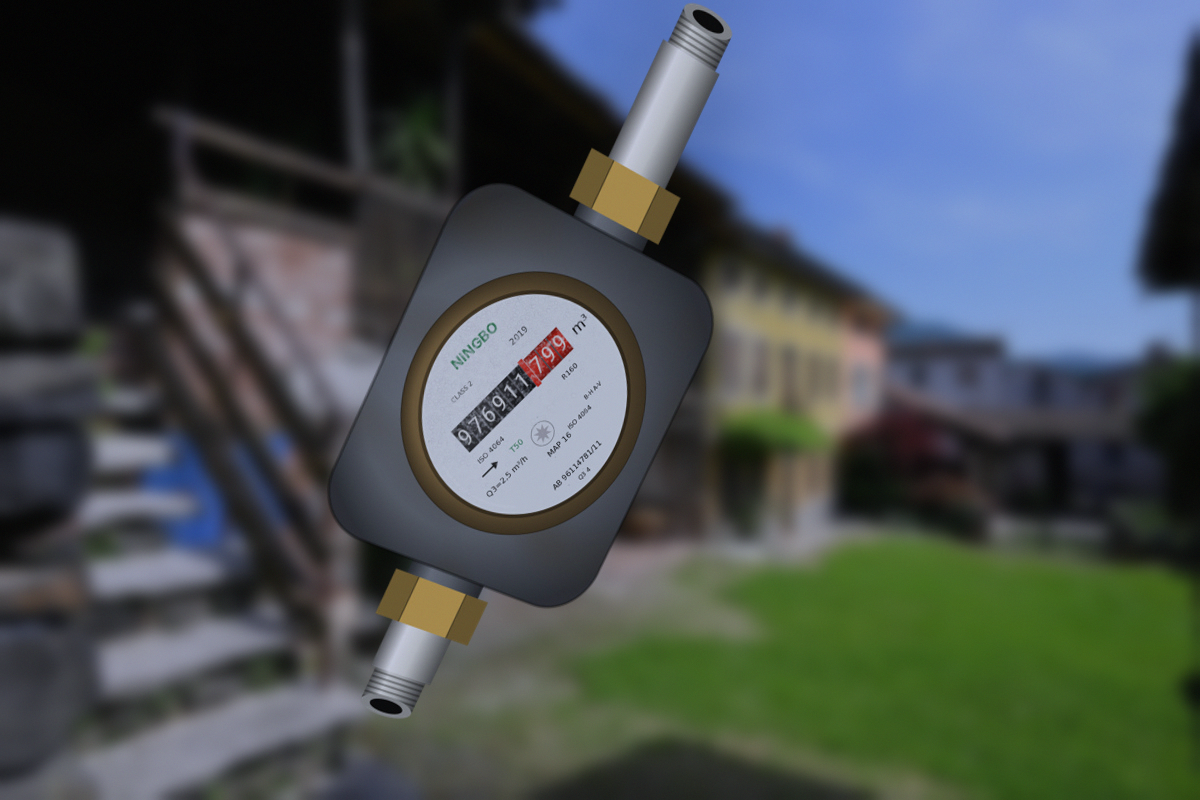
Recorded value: 976911.799m³
